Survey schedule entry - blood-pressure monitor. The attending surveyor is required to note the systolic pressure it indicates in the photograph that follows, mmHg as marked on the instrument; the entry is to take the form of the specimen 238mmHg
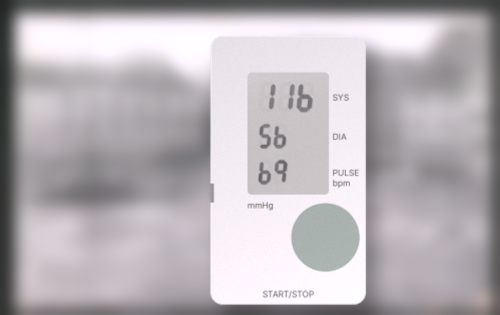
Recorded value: 116mmHg
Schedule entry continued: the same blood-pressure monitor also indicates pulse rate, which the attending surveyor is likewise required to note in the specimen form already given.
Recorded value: 69bpm
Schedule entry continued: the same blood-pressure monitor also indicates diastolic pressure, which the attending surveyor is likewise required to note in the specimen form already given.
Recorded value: 56mmHg
